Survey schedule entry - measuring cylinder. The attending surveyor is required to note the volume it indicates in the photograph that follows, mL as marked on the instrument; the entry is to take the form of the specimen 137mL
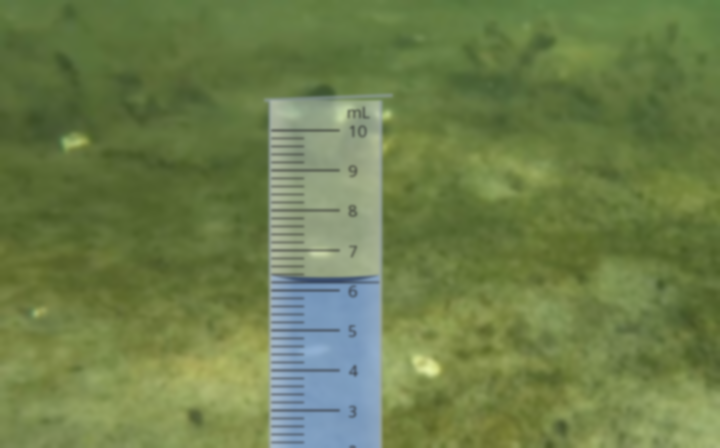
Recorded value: 6.2mL
